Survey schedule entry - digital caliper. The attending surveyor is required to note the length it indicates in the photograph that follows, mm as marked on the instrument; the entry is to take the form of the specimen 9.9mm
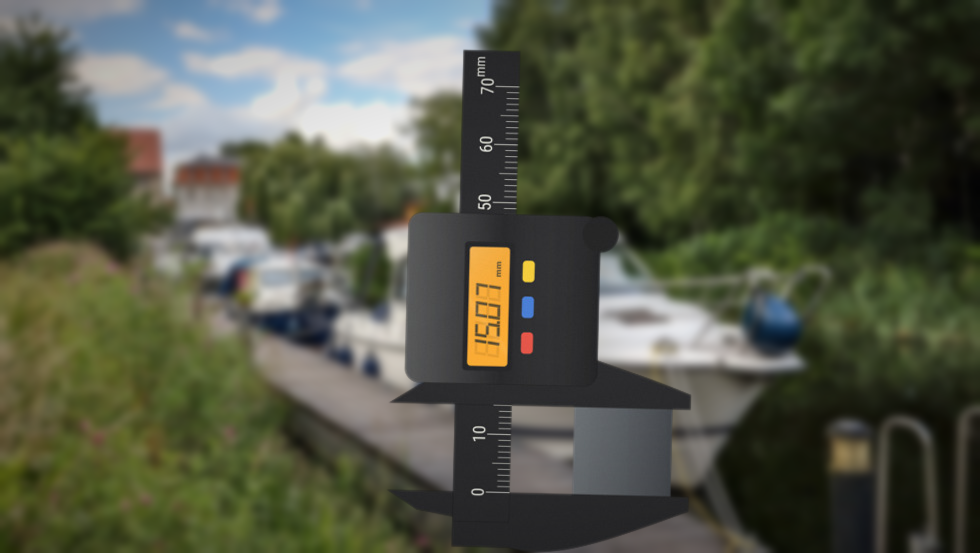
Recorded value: 15.07mm
